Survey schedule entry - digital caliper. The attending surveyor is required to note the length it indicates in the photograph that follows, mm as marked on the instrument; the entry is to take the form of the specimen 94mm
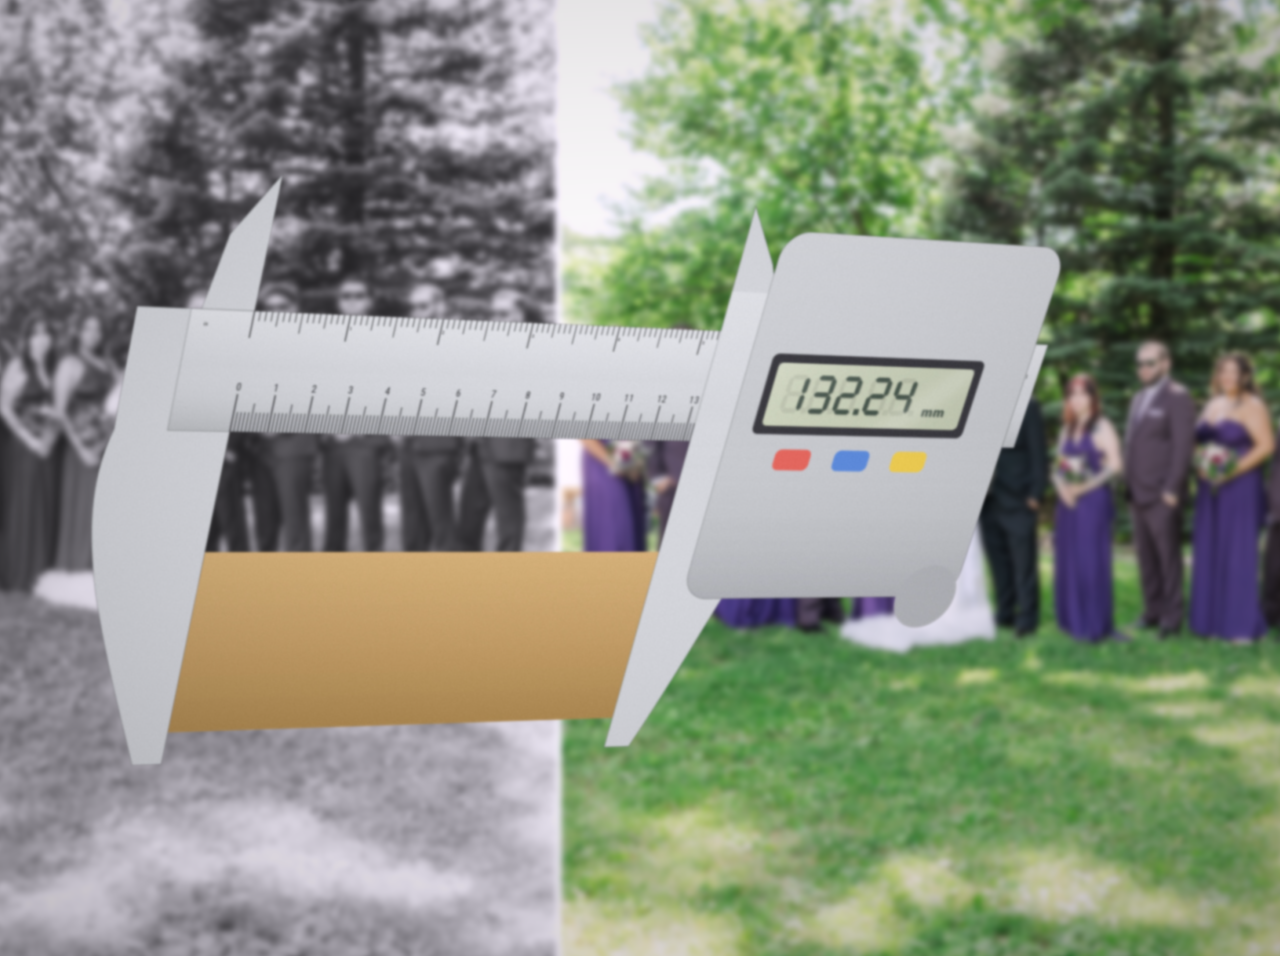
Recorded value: 132.24mm
